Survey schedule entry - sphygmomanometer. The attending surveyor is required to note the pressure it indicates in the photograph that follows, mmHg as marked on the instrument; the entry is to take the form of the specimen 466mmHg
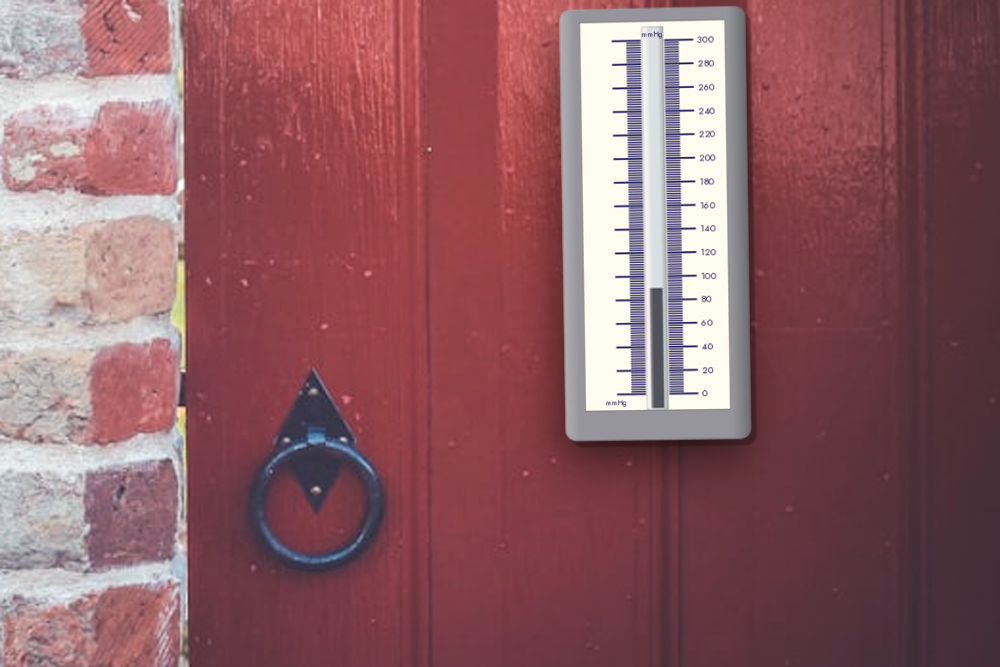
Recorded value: 90mmHg
